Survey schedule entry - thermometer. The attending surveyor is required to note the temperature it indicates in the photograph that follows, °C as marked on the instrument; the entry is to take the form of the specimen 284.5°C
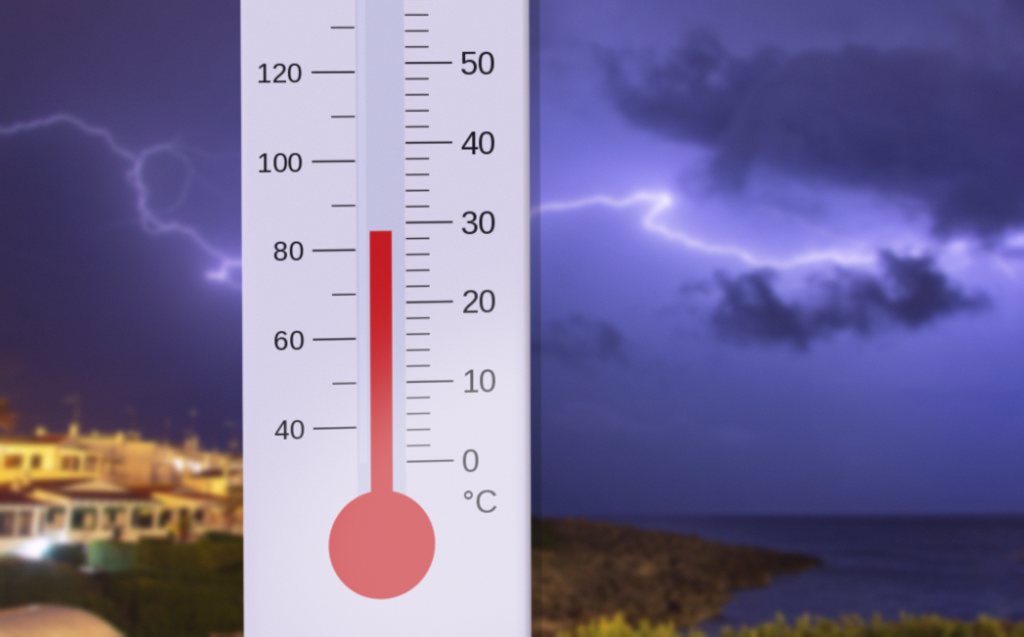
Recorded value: 29°C
